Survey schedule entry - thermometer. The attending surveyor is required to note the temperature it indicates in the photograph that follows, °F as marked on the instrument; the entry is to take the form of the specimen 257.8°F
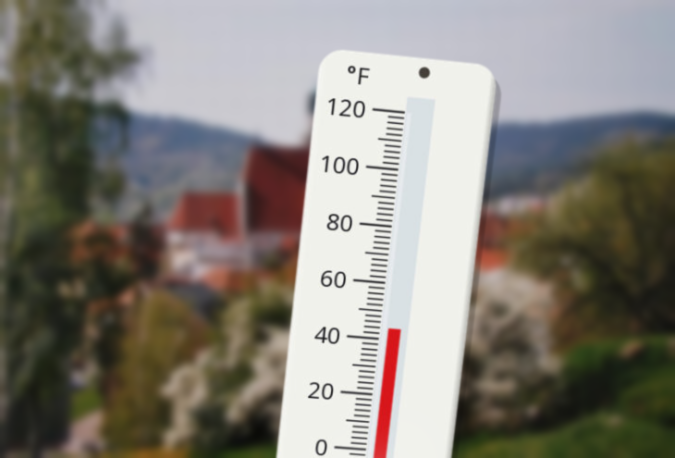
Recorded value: 44°F
